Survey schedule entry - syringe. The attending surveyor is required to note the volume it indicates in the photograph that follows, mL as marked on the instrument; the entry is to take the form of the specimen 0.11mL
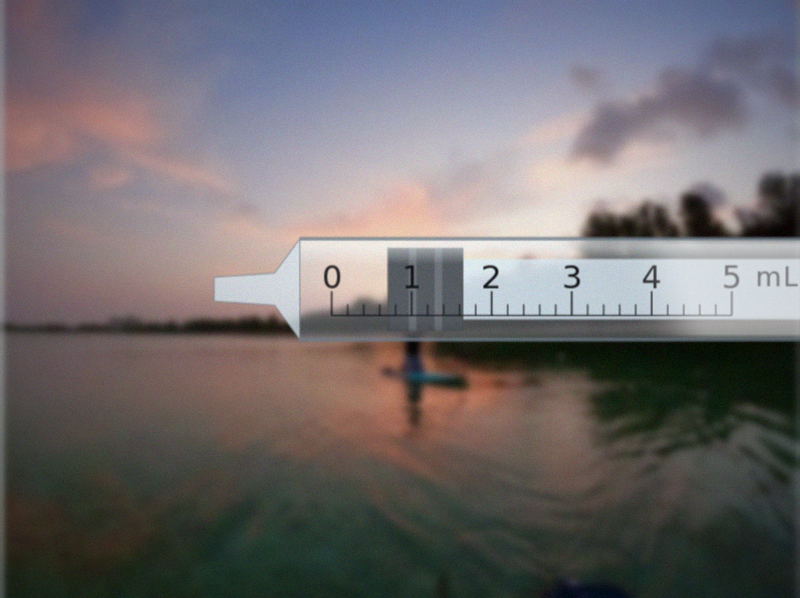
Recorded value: 0.7mL
